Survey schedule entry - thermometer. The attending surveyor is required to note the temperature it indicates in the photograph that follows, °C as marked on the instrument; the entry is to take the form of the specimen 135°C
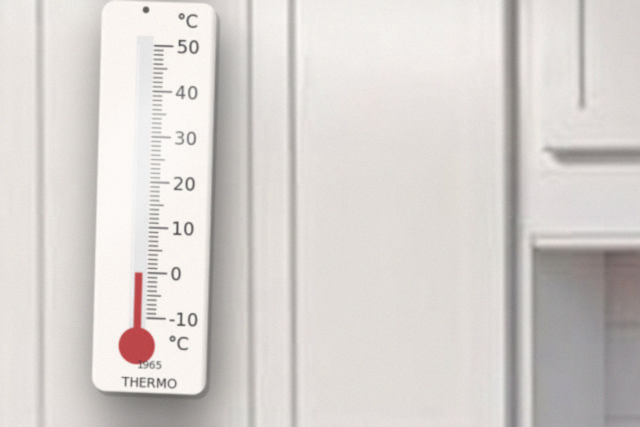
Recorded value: 0°C
